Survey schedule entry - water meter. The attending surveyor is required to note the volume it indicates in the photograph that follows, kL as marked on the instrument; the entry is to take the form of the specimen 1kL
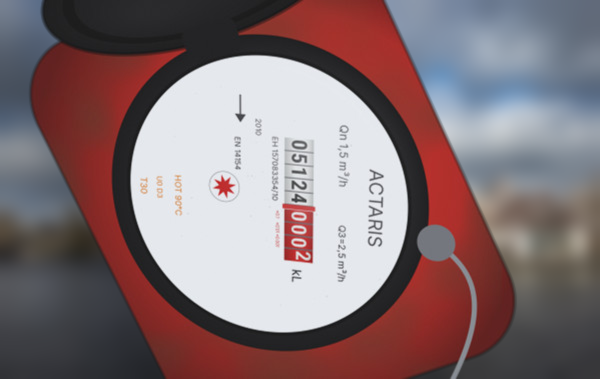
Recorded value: 5124.0002kL
